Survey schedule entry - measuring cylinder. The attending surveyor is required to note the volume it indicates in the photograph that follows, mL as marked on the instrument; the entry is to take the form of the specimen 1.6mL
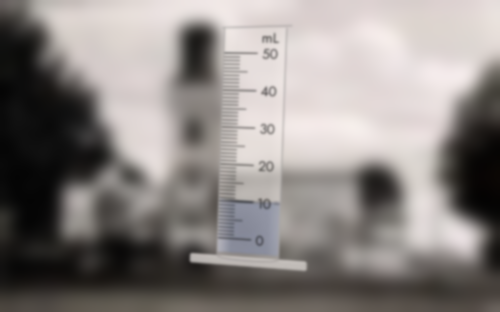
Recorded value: 10mL
